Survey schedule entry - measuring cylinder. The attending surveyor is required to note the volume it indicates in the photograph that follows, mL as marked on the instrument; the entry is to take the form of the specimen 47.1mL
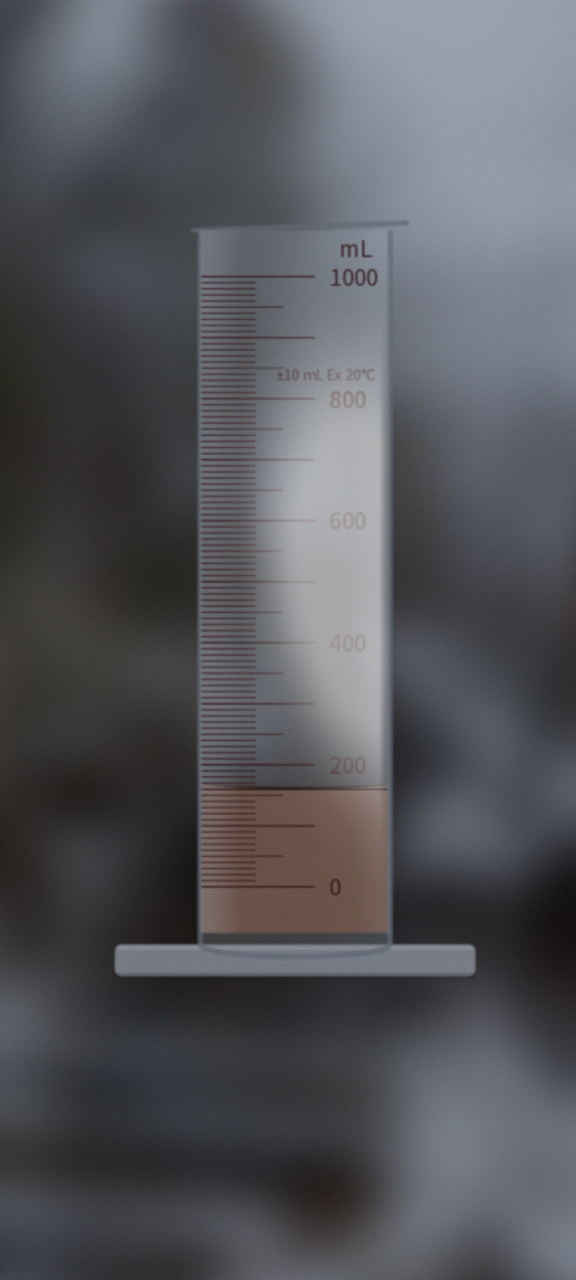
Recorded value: 160mL
